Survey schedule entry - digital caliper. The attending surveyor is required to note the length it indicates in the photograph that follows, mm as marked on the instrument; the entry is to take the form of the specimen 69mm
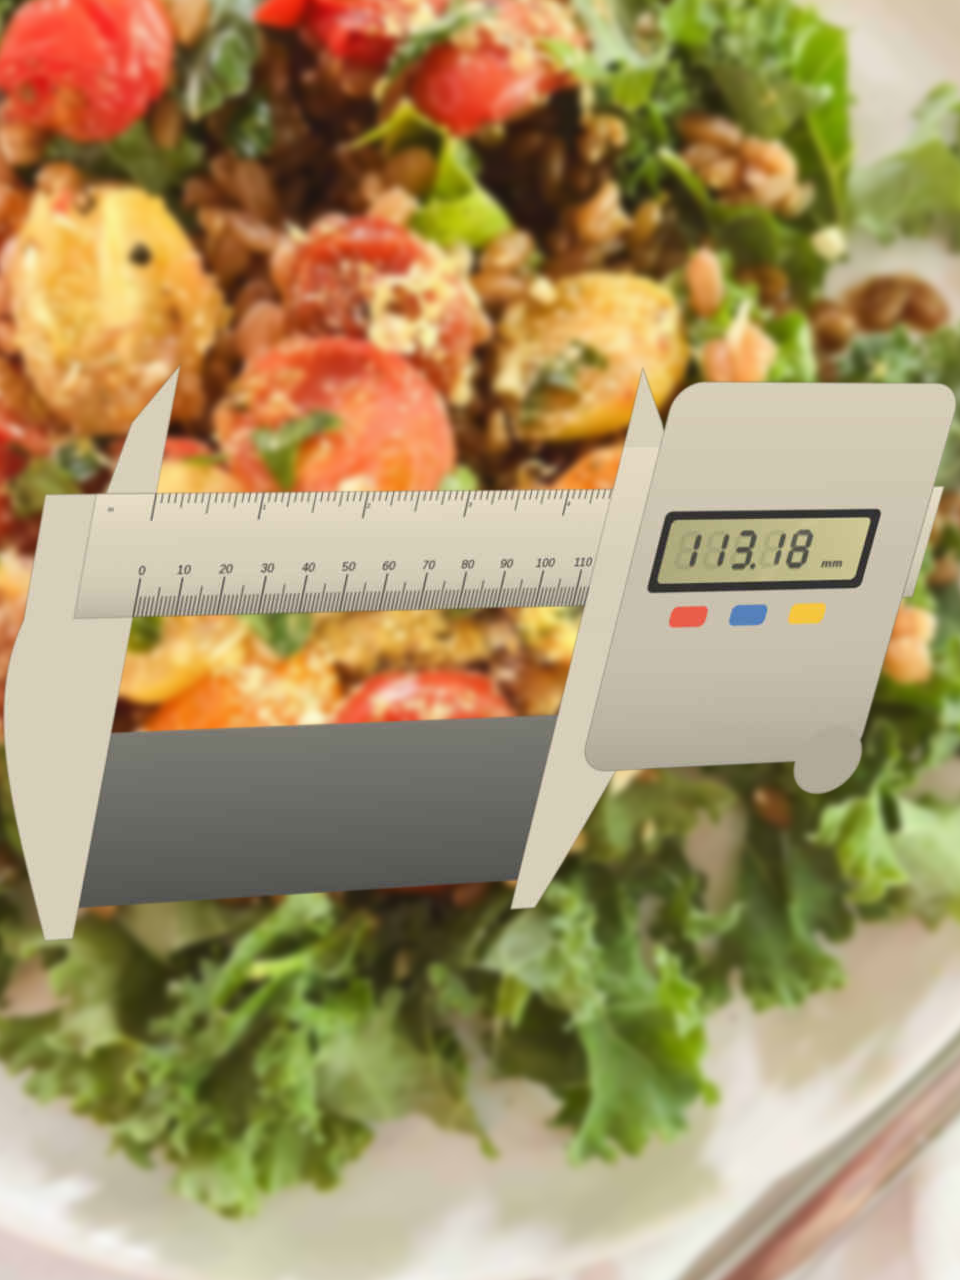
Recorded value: 113.18mm
